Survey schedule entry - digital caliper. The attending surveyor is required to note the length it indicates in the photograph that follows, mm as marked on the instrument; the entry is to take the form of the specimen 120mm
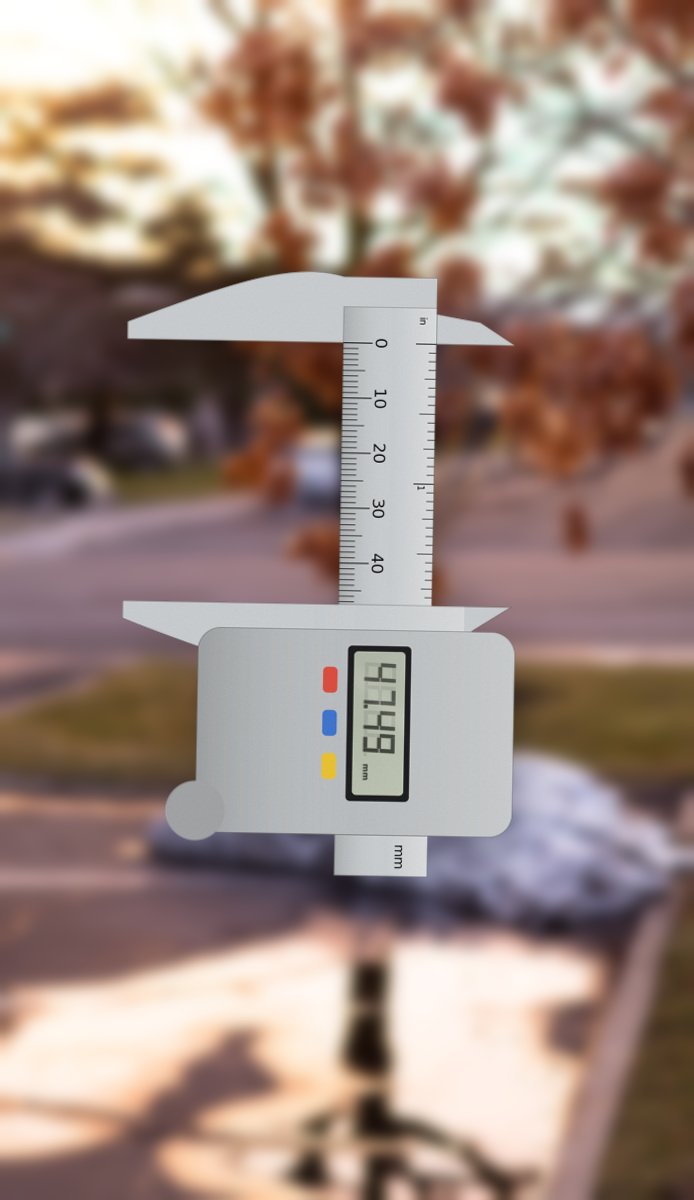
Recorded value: 47.49mm
